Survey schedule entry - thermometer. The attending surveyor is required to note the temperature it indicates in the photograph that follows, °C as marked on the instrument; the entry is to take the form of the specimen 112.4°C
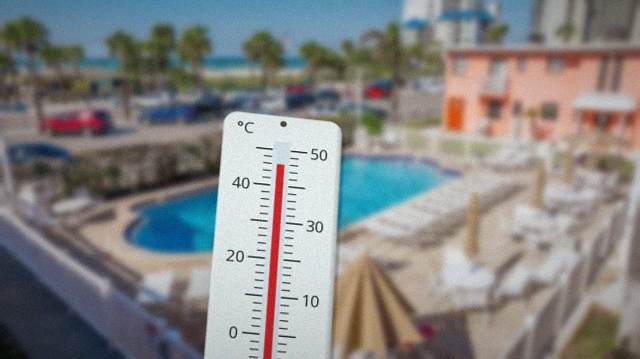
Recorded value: 46°C
